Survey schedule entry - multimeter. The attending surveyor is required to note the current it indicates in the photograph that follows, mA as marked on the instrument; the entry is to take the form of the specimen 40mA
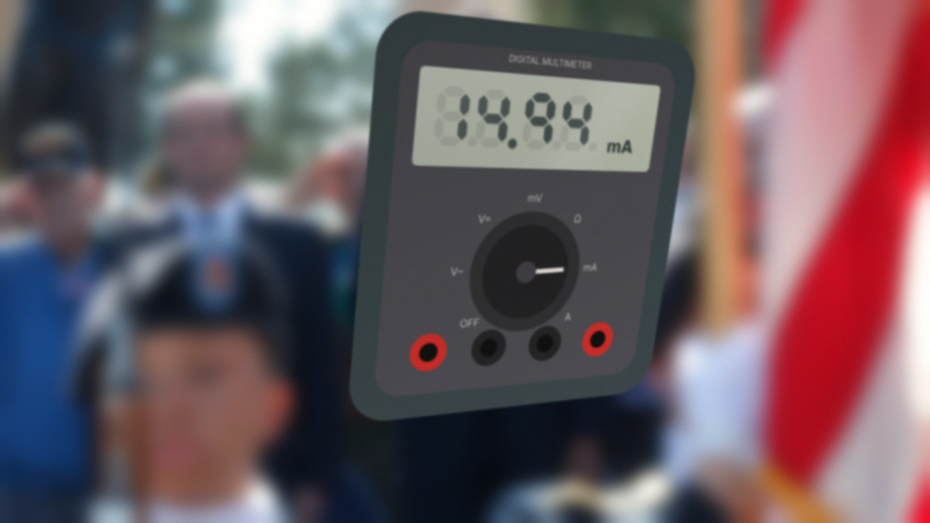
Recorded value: 14.94mA
